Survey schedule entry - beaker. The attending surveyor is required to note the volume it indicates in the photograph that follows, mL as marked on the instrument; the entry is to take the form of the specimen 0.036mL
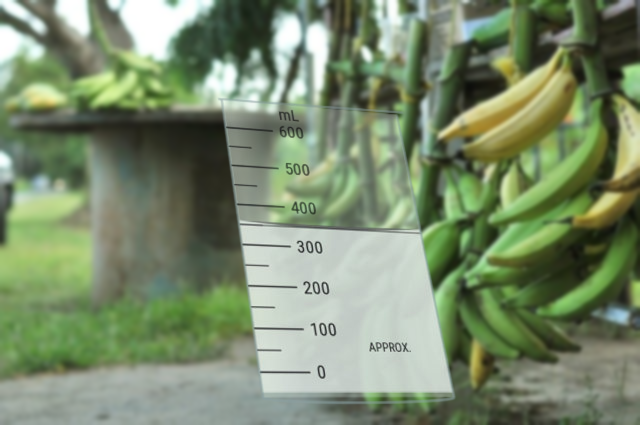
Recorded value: 350mL
